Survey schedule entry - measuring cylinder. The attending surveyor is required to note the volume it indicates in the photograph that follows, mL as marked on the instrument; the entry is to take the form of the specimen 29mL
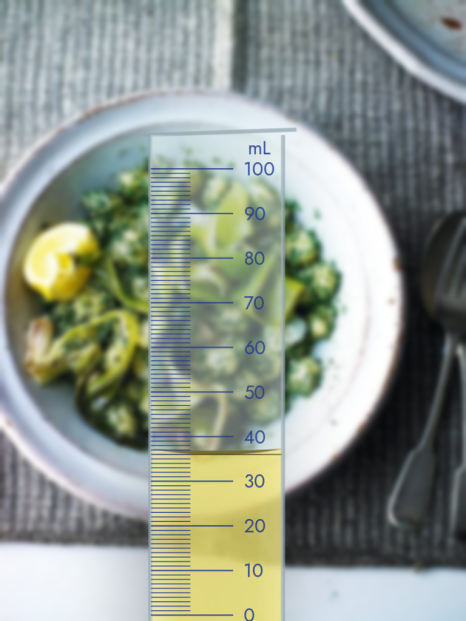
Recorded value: 36mL
